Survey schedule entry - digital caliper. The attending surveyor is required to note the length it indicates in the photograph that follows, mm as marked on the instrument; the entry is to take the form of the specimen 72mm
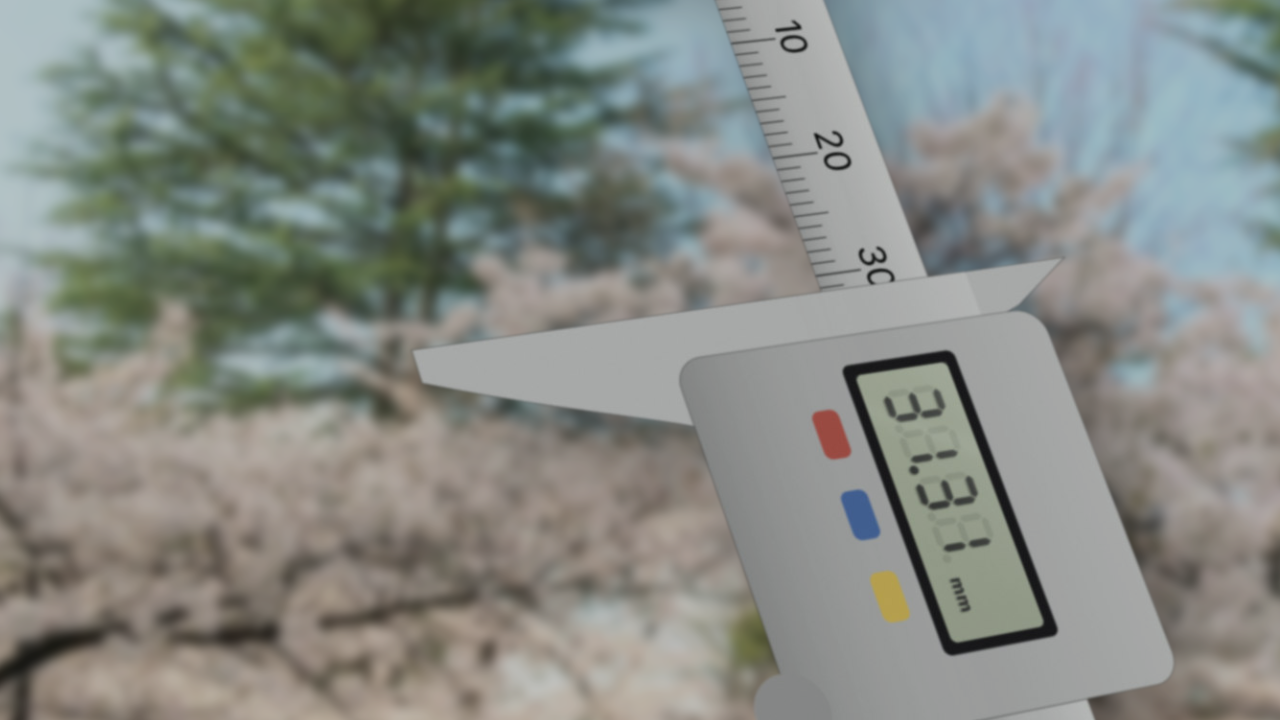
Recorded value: 31.31mm
